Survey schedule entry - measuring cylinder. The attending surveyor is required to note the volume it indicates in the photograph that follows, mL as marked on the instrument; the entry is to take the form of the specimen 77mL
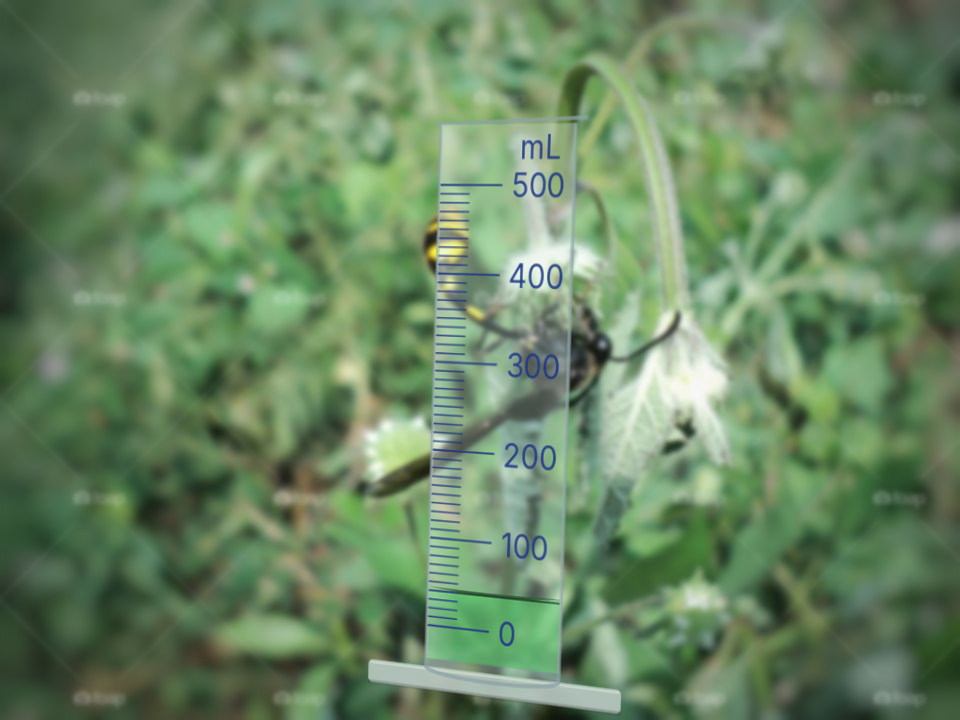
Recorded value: 40mL
